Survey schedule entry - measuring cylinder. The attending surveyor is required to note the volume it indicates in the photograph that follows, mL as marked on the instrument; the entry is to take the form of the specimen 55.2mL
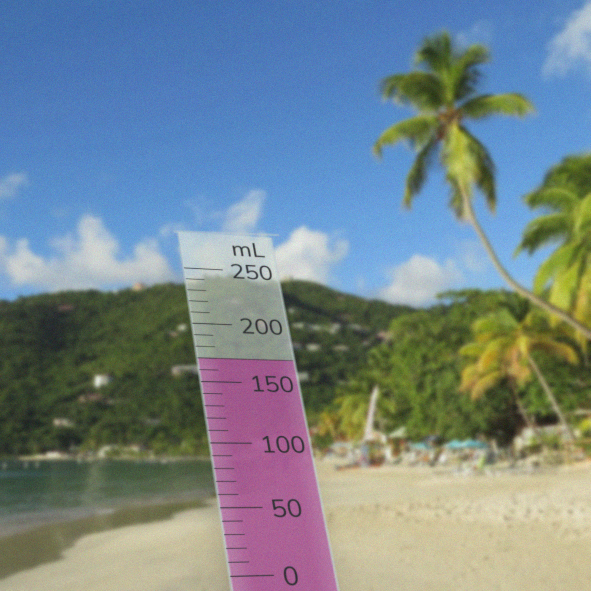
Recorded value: 170mL
